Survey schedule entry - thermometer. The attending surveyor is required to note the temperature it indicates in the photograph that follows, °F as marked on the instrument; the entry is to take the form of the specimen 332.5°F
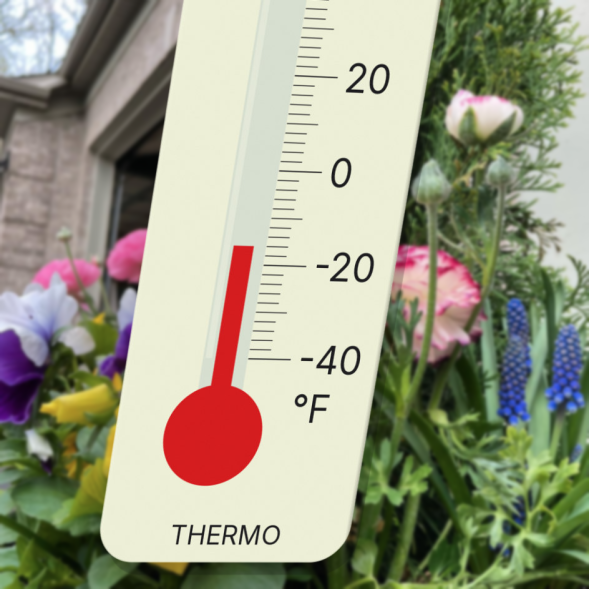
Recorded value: -16°F
